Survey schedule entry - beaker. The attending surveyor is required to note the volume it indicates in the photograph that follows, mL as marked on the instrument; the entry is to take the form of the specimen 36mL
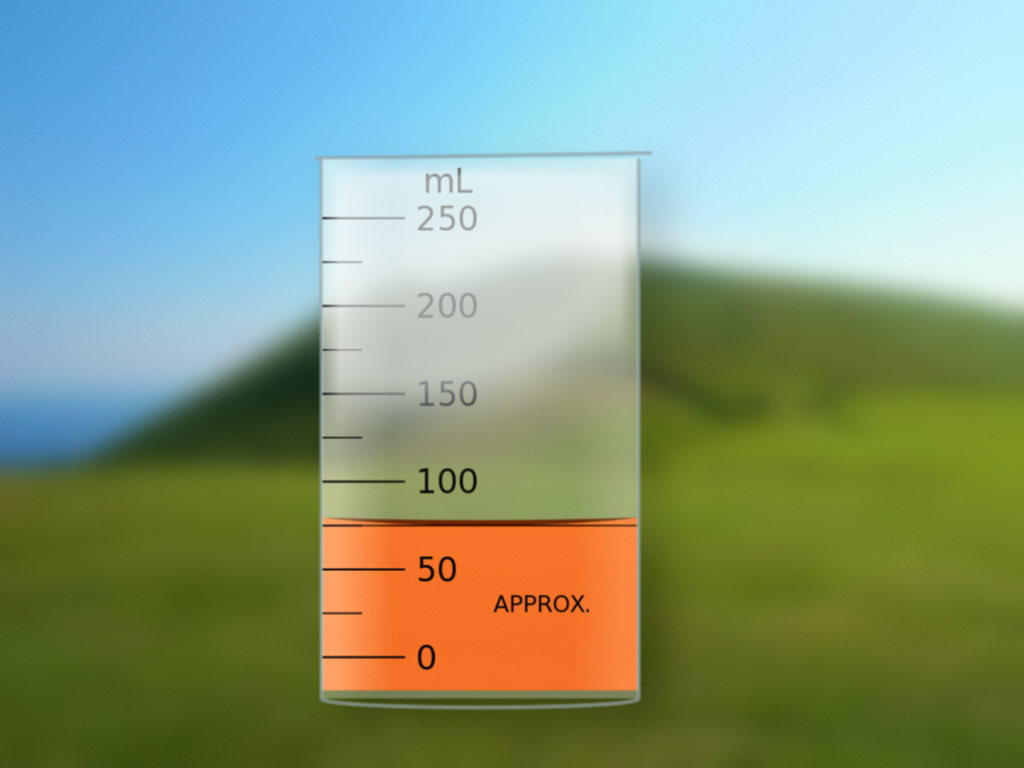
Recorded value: 75mL
